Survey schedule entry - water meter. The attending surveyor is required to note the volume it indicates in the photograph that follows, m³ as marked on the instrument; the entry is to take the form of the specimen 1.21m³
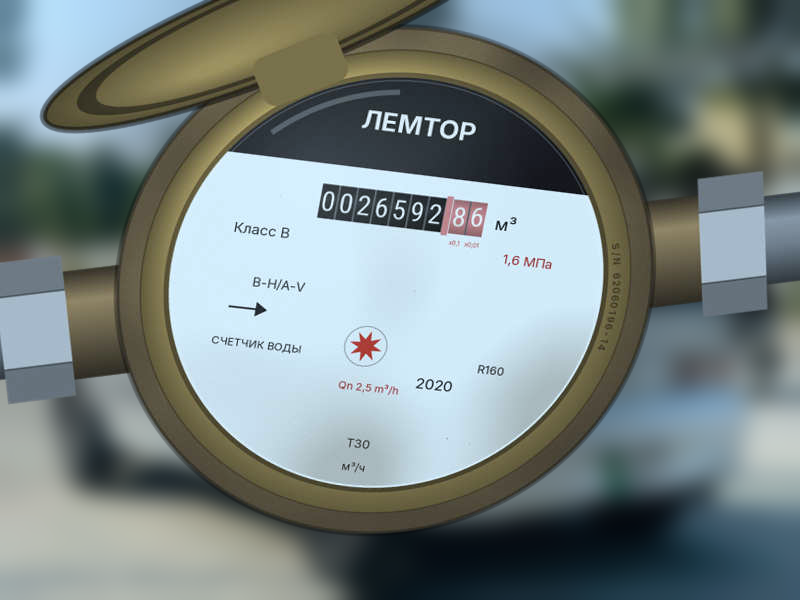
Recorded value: 26592.86m³
